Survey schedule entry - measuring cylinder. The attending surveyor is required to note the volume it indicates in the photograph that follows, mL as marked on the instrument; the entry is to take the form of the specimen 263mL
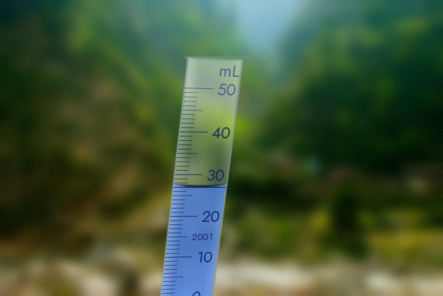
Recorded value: 27mL
